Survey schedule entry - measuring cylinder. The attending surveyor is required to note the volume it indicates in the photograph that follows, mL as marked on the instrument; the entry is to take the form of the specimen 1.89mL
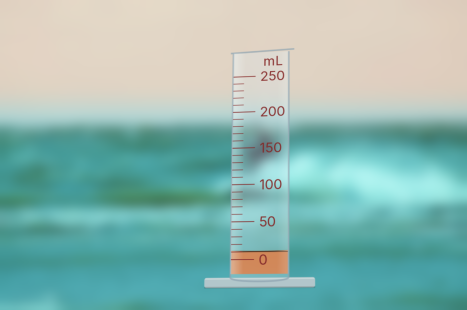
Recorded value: 10mL
